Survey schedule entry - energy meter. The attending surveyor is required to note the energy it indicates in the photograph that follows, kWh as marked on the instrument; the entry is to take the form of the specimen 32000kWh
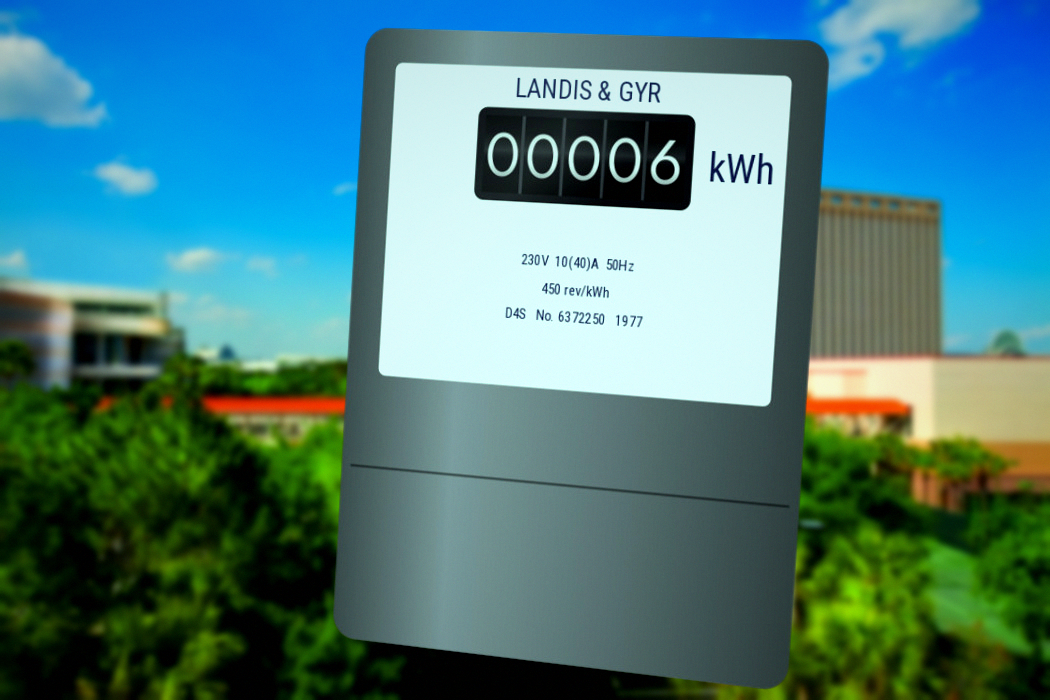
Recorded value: 6kWh
